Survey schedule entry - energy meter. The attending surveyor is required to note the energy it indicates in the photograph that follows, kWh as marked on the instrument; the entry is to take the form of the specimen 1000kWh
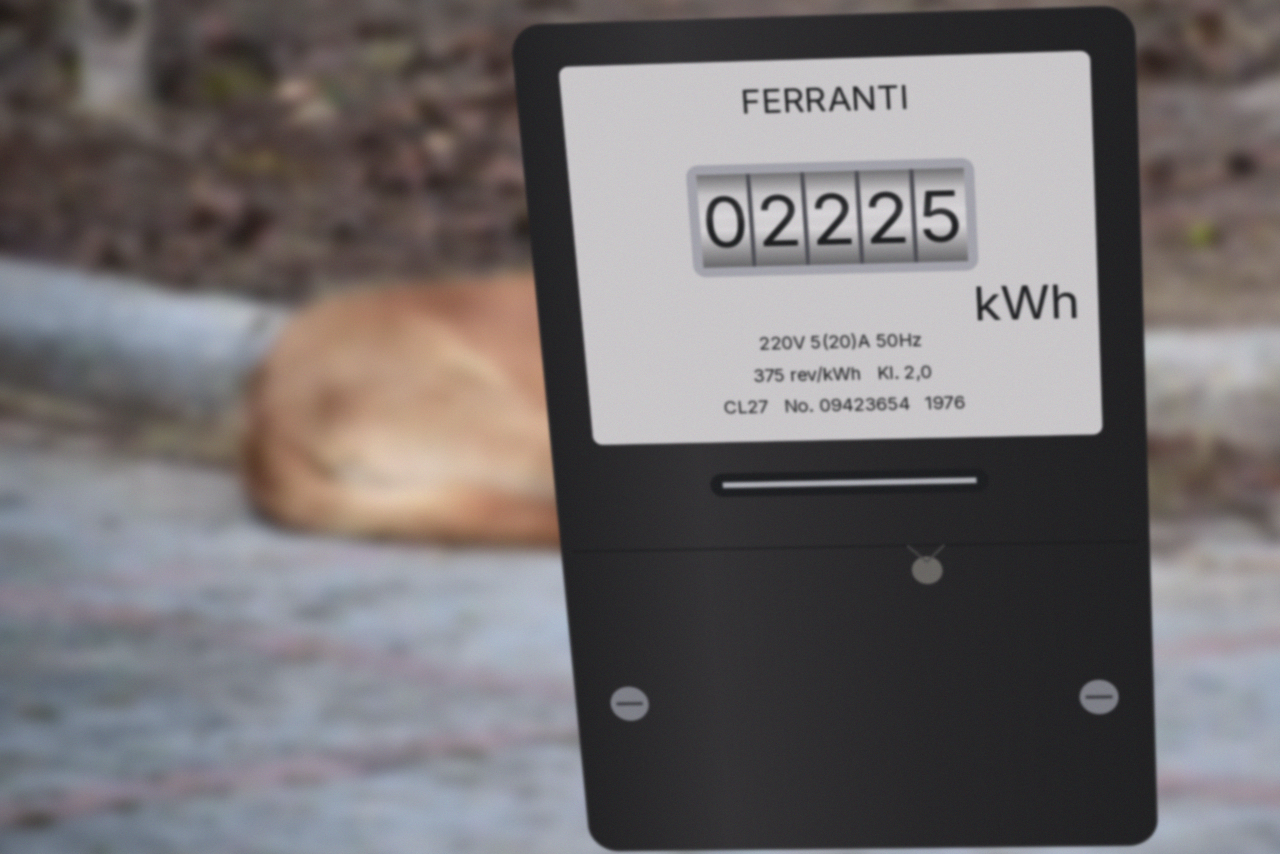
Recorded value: 2225kWh
